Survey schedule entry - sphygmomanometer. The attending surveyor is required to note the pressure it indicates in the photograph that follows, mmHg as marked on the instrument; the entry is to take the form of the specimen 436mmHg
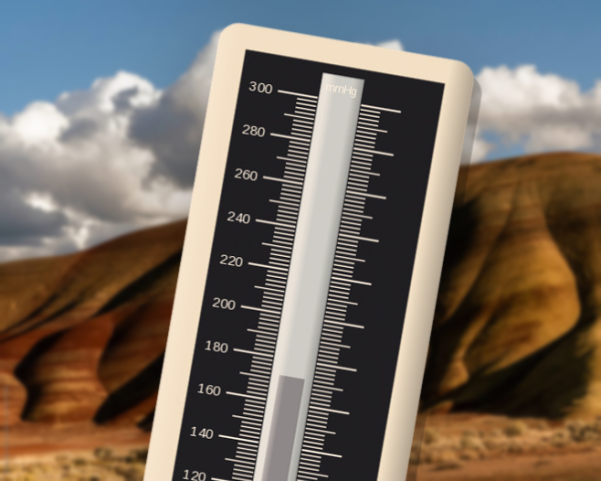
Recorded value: 172mmHg
